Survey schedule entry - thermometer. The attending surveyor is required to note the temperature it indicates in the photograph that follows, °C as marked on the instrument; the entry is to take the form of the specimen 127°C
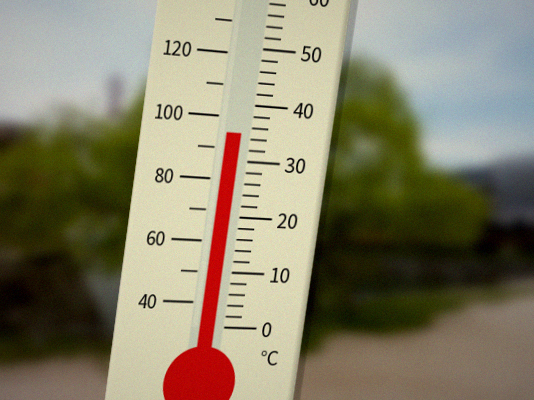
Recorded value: 35°C
